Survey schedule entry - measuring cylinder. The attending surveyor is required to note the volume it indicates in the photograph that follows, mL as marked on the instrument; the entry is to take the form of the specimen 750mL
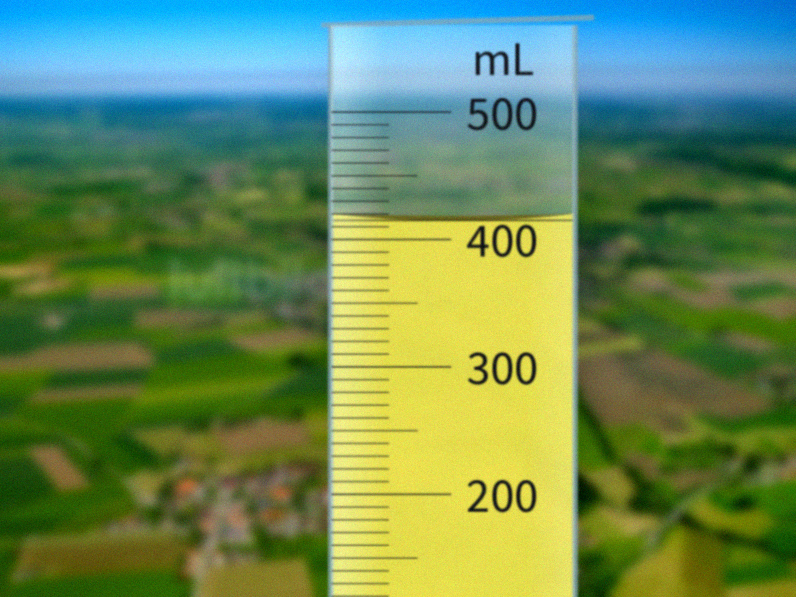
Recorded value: 415mL
